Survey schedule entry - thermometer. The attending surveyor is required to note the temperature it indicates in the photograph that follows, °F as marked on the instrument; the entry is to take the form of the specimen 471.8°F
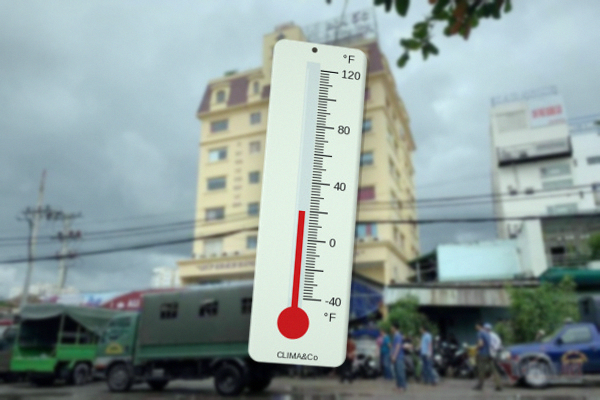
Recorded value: 20°F
